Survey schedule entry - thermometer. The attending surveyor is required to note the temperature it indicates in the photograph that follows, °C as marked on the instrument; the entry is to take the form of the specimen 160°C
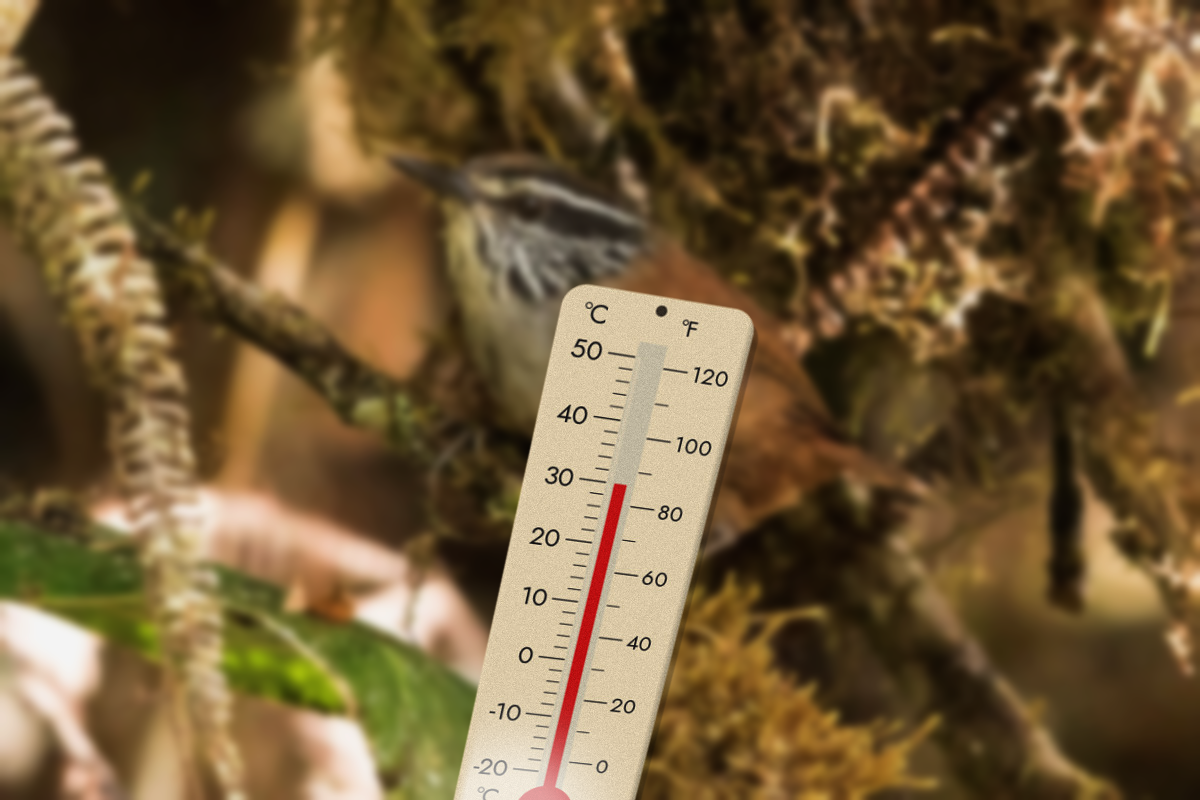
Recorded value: 30°C
